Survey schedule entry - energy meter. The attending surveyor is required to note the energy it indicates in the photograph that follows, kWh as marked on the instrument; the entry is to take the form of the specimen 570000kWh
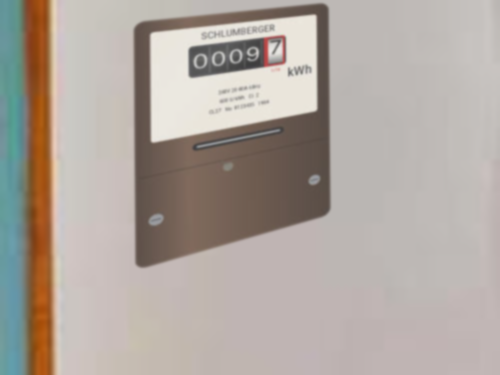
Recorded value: 9.7kWh
